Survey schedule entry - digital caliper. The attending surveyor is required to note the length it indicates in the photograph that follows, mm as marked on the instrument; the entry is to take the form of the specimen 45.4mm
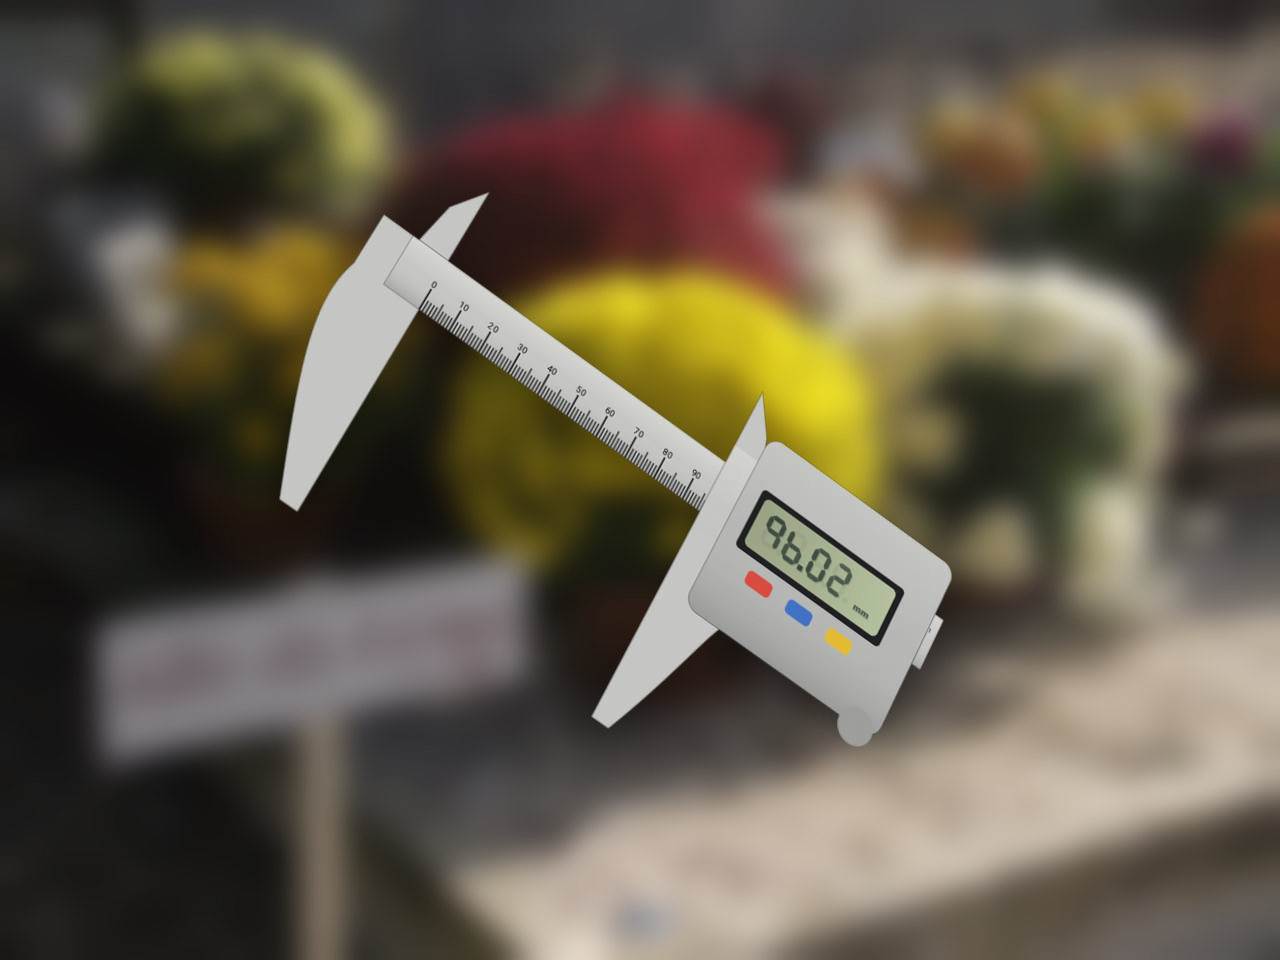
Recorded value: 96.02mm
